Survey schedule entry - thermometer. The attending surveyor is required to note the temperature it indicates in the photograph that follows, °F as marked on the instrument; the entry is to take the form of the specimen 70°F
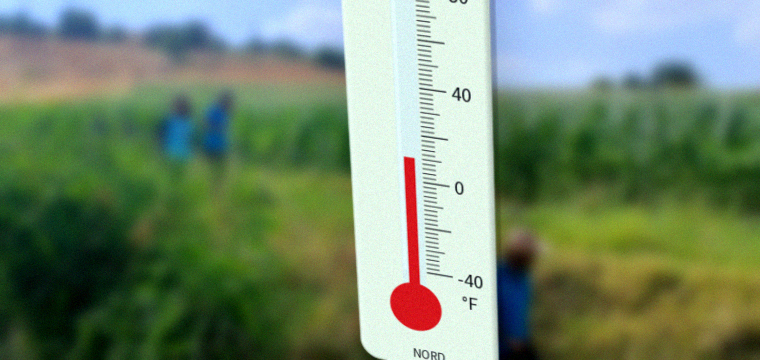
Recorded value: 10°F
